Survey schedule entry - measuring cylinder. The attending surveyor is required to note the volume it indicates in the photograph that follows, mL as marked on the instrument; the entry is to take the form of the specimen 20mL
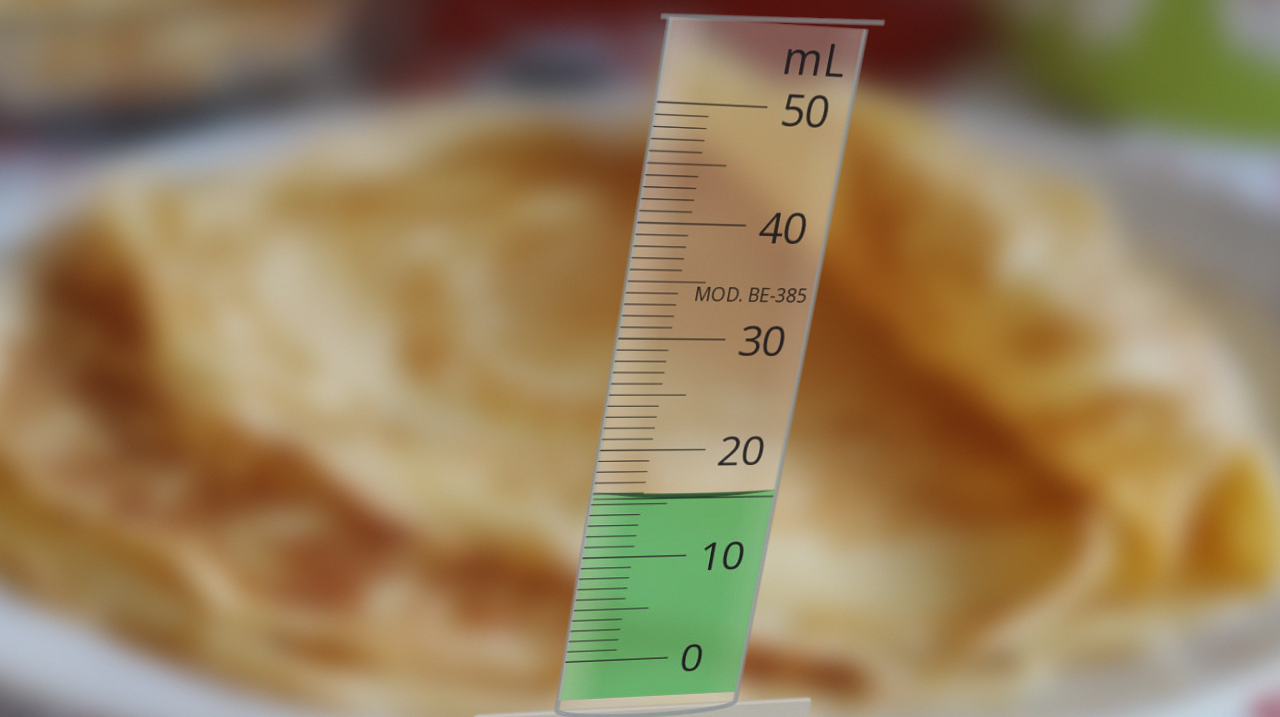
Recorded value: 15.5mL
